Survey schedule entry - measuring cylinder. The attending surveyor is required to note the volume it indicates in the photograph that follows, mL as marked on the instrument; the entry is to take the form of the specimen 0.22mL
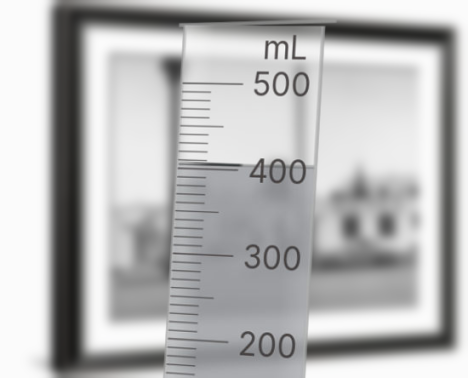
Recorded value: 405mL
